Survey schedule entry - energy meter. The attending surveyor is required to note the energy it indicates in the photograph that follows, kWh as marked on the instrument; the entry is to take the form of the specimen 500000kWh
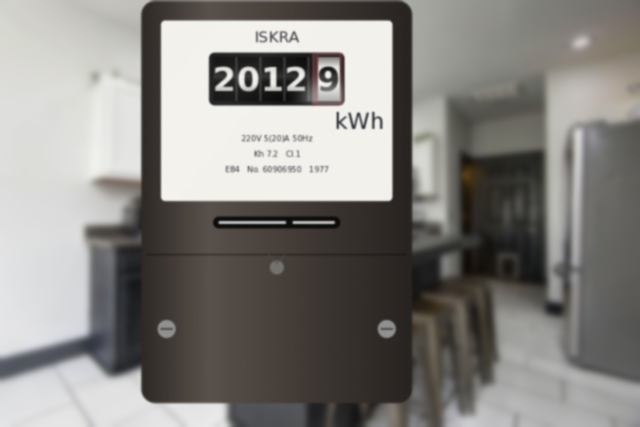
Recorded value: 2012.9kWh
